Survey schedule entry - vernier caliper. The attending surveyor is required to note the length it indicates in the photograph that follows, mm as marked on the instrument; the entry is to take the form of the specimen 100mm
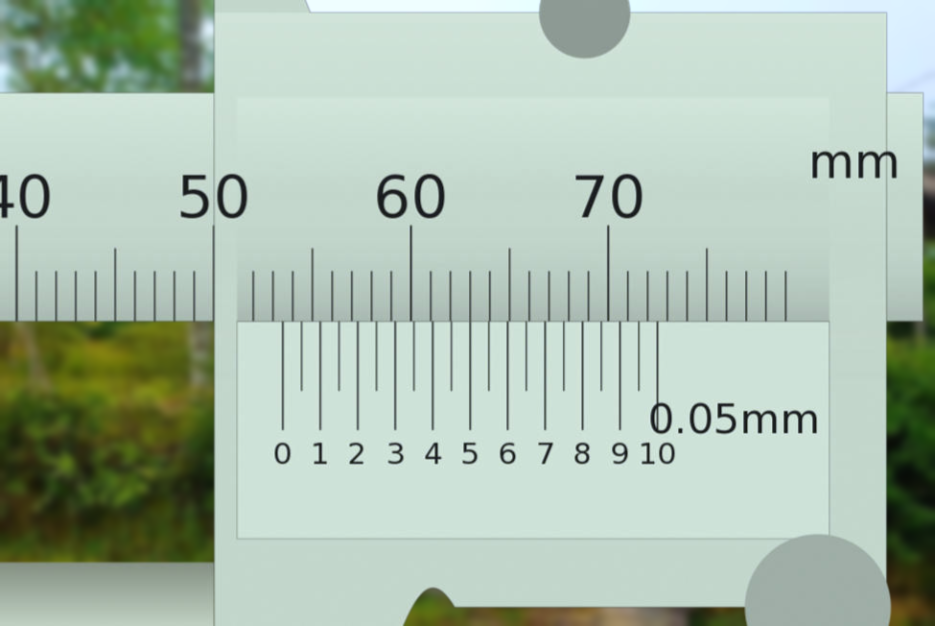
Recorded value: 53.5mm
